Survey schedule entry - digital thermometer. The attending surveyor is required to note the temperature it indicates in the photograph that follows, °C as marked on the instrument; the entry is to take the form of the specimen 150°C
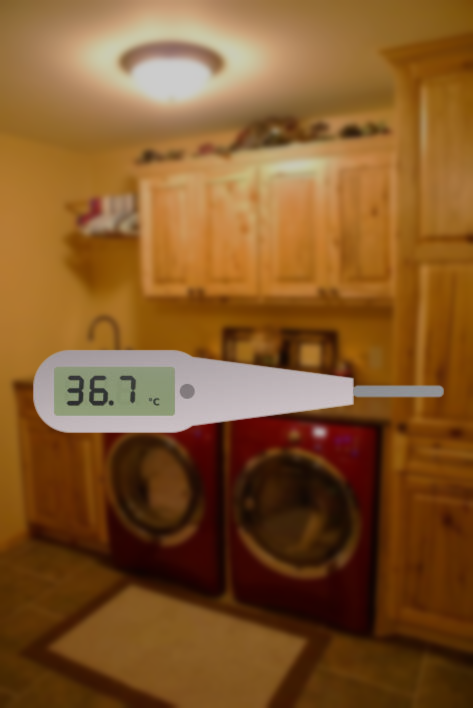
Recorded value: 36.7°C
